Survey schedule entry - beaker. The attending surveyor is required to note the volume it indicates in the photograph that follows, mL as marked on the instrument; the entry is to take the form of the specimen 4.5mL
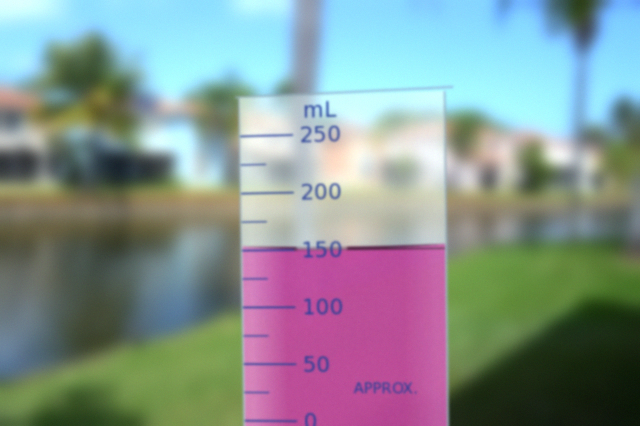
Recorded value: 150mL
